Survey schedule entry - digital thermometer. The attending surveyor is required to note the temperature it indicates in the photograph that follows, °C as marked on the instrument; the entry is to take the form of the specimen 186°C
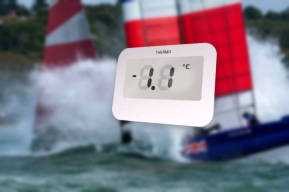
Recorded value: -1.1°C
